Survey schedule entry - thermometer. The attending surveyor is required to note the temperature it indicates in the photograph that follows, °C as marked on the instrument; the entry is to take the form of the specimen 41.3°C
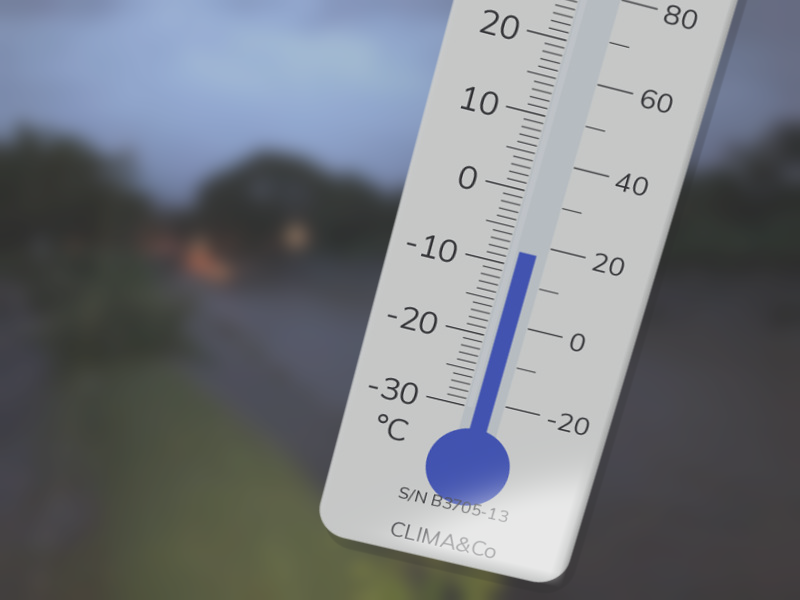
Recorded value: -8°C
